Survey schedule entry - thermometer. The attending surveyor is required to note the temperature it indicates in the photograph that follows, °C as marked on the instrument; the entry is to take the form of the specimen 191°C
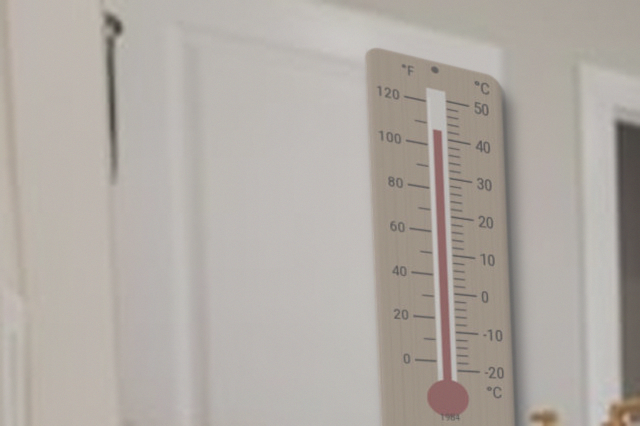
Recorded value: 42°C
